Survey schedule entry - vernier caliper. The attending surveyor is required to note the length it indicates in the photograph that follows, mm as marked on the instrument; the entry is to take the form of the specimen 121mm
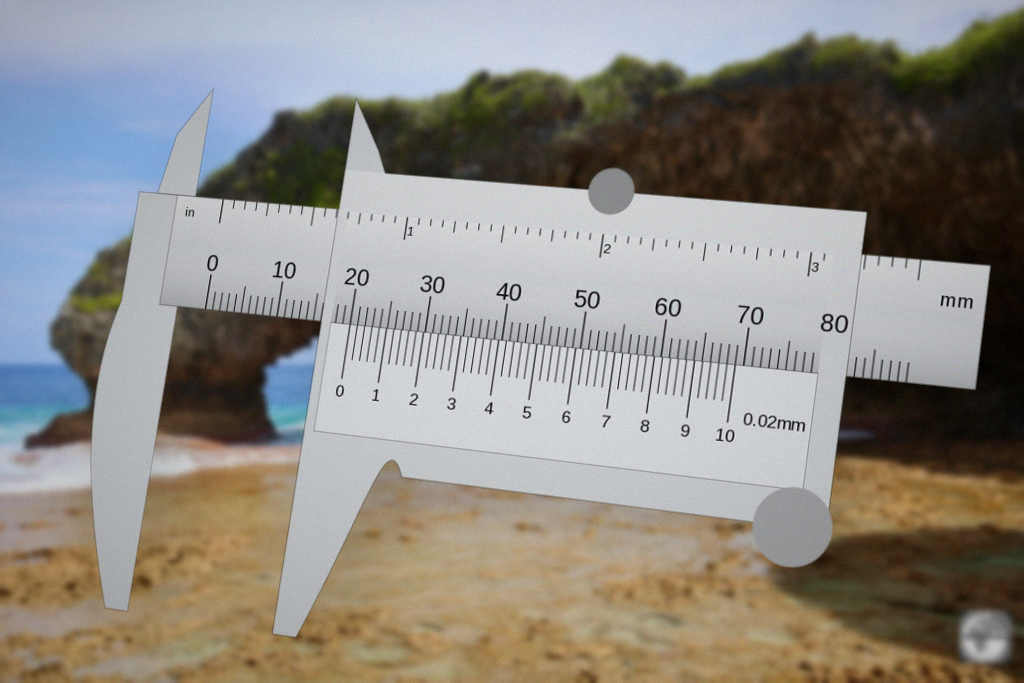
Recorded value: 20.0mm
